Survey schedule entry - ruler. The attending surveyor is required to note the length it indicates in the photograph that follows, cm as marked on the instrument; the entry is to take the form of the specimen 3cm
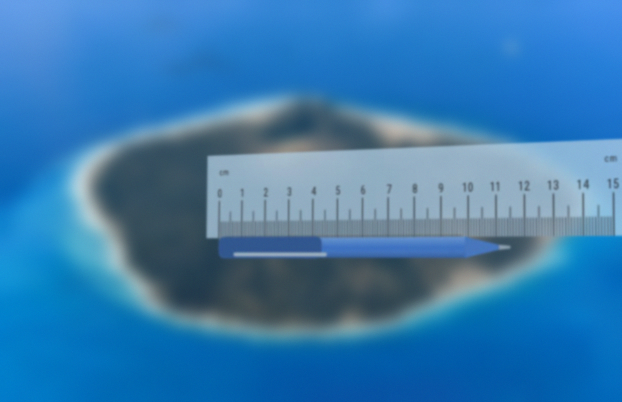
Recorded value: 11.5cm
